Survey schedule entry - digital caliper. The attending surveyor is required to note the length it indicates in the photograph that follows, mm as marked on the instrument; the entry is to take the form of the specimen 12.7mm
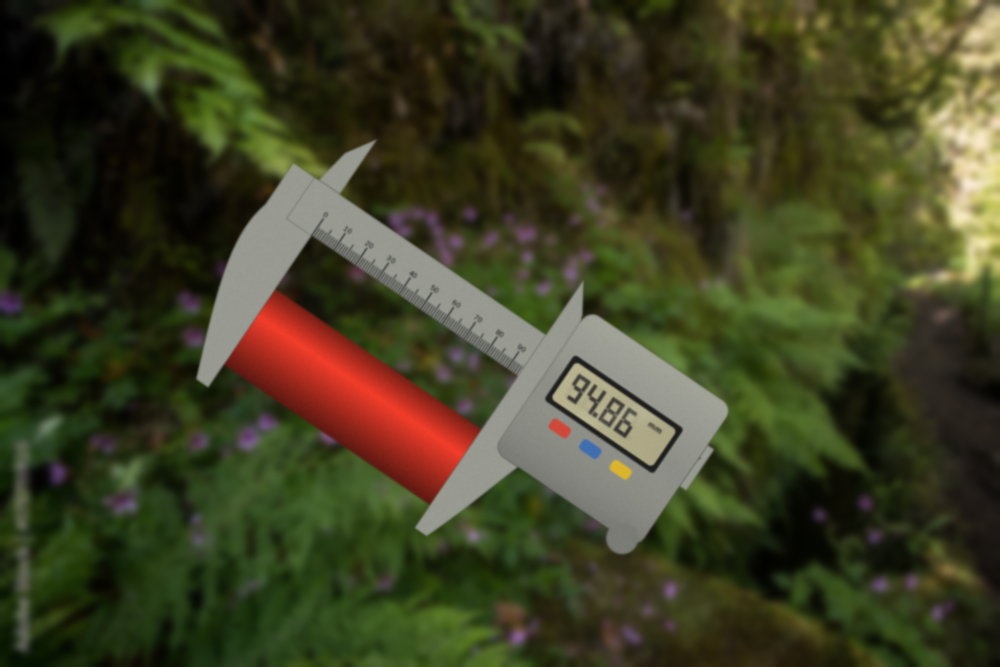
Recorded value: 94.86mm
